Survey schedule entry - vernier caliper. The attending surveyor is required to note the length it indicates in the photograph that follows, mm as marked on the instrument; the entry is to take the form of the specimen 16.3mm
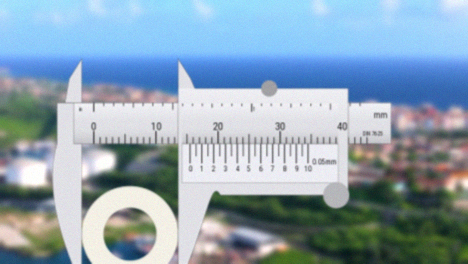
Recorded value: 15.5mm
